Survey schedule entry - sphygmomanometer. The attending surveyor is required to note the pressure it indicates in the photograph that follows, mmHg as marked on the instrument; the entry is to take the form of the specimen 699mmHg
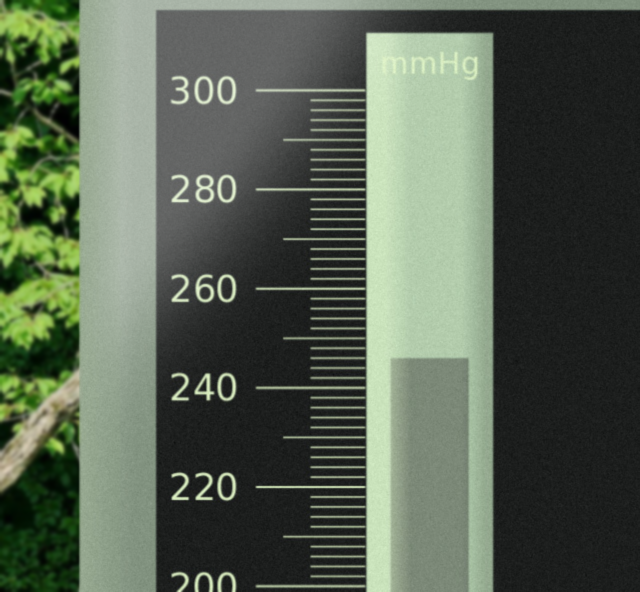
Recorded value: 246mmHg
